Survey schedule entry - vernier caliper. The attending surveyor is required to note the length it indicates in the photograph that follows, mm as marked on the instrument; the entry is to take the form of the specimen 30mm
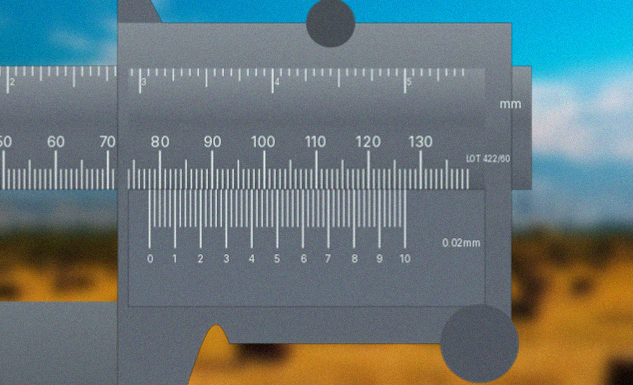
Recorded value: 78.0mm
